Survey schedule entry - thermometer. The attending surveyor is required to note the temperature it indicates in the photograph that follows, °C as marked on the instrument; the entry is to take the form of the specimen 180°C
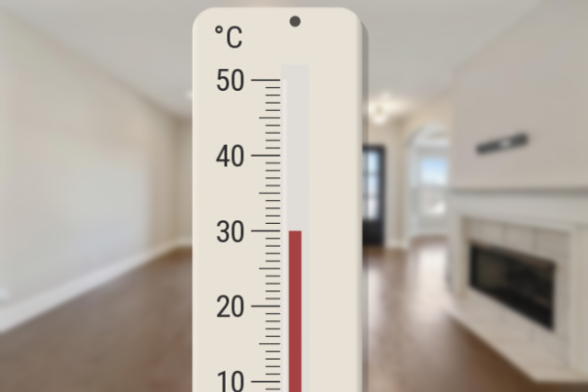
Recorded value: 30°C
